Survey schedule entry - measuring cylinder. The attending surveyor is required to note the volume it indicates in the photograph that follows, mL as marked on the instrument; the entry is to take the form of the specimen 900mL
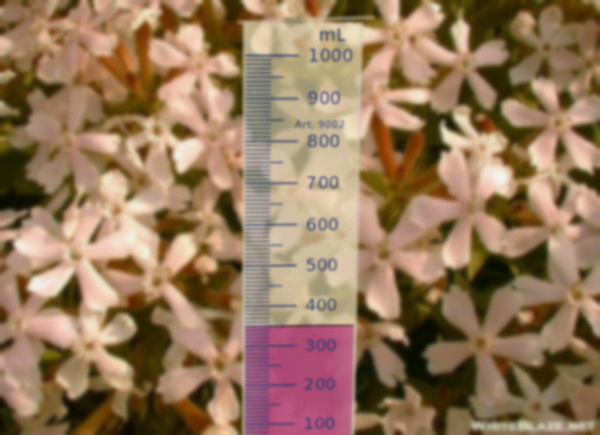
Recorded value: 350mL
